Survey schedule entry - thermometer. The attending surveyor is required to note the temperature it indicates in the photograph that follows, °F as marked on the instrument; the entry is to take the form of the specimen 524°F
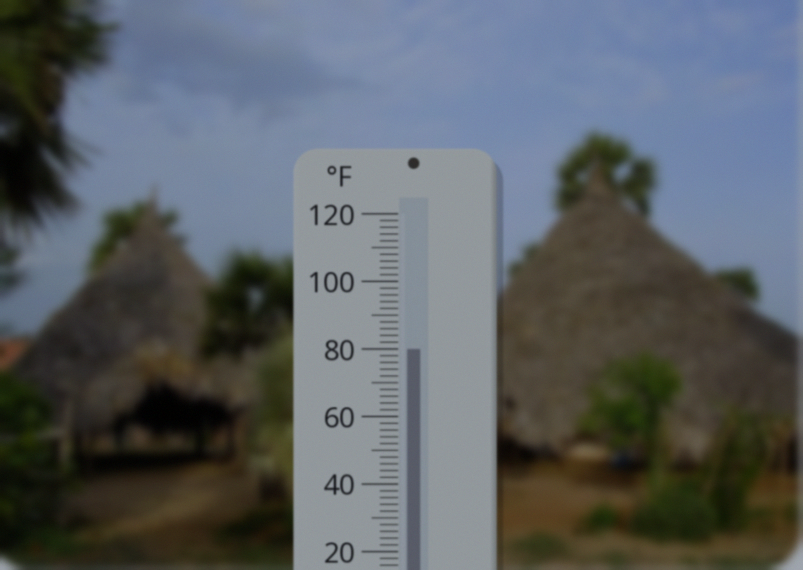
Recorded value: 80°F
